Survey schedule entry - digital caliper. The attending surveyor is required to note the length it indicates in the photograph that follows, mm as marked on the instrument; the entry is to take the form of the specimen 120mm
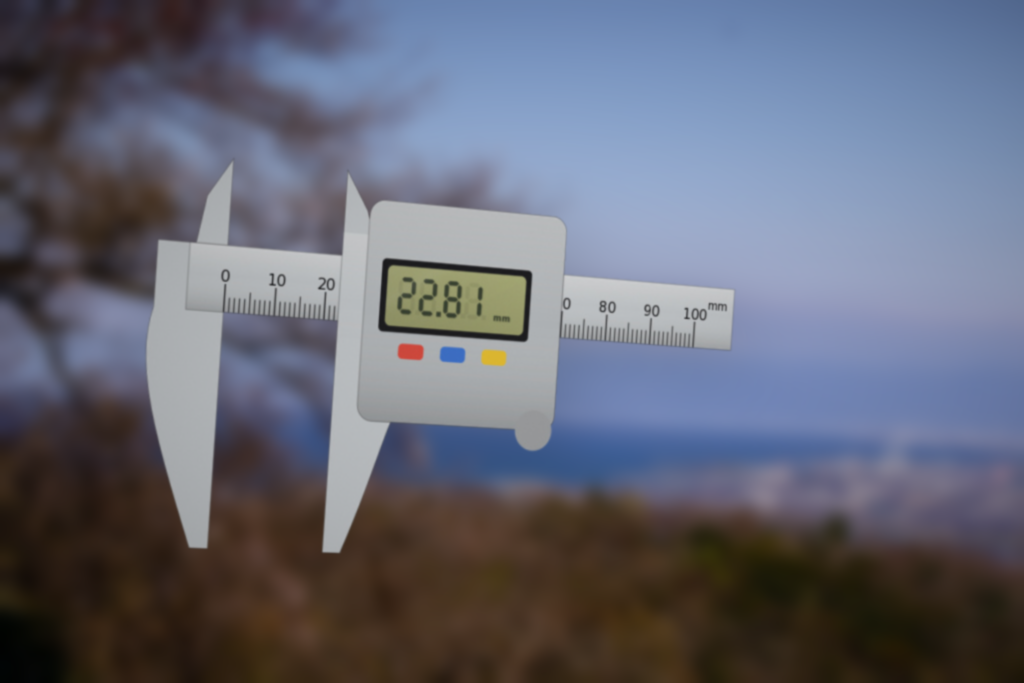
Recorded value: 22.81mm
